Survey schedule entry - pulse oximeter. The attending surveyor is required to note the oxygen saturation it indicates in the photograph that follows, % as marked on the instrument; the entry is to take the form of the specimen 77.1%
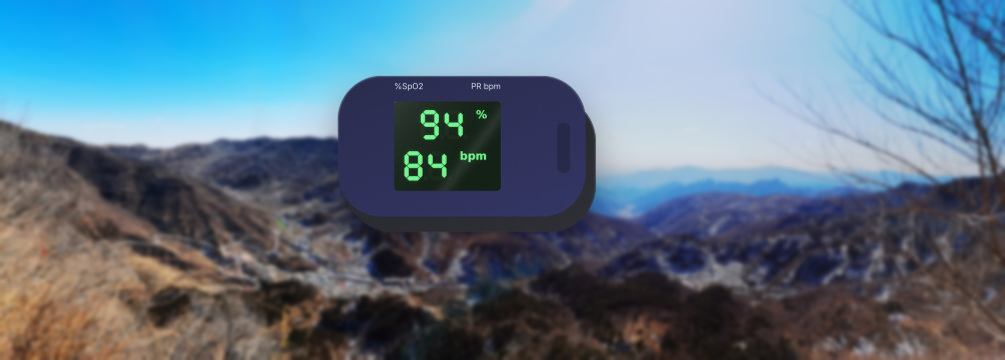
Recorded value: 94%
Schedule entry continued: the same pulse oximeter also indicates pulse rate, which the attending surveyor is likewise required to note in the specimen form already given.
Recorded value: 84bpm
